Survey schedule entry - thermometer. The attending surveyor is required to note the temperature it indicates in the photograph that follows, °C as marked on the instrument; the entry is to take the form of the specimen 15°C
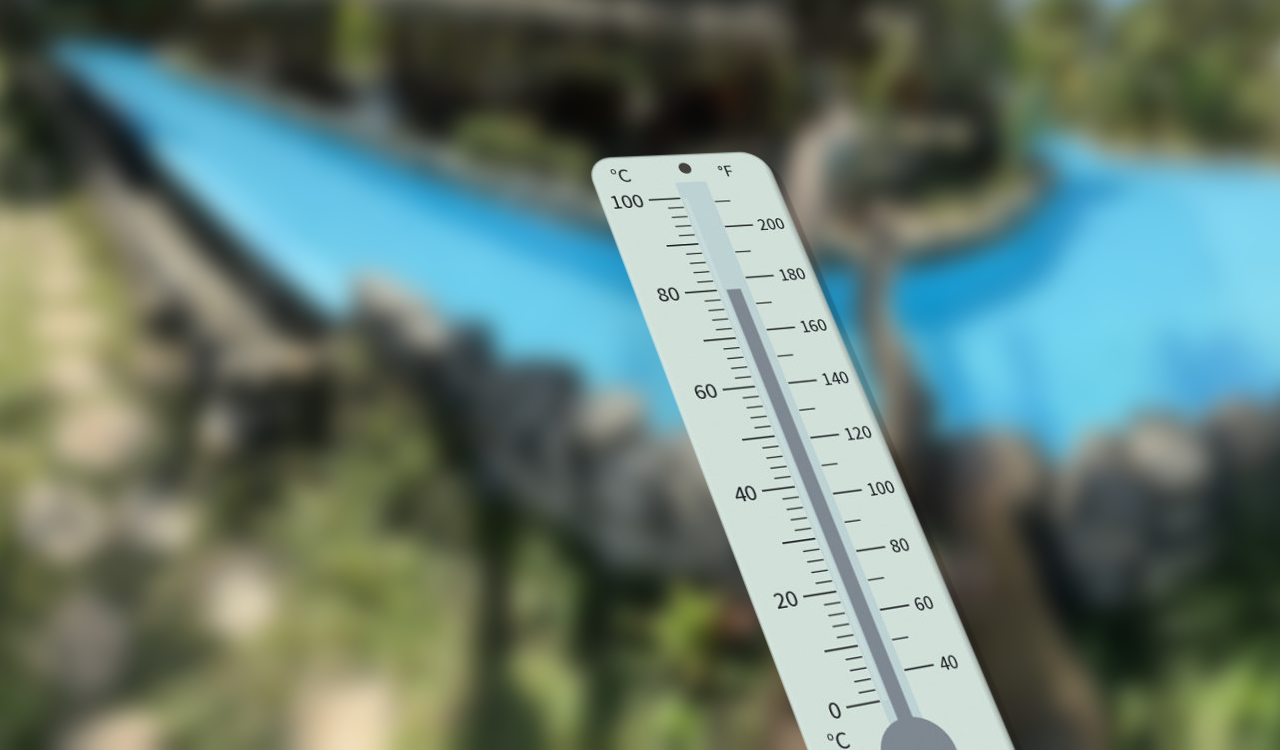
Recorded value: 80°C
